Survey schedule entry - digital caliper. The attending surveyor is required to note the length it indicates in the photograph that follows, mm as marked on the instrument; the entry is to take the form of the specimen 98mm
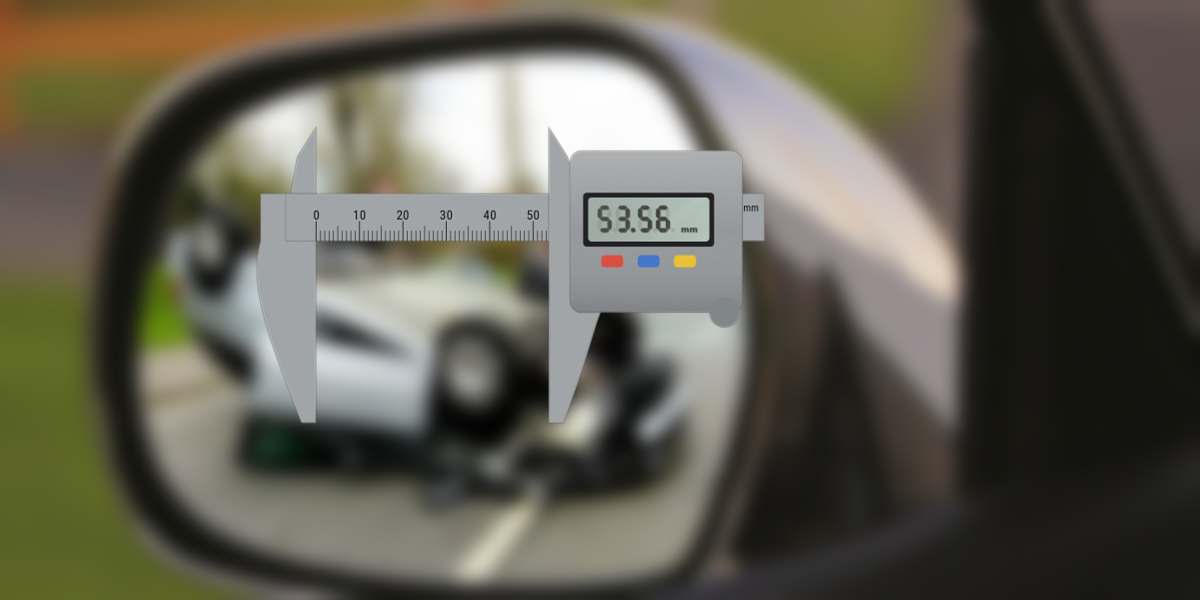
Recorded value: 53.56mm
